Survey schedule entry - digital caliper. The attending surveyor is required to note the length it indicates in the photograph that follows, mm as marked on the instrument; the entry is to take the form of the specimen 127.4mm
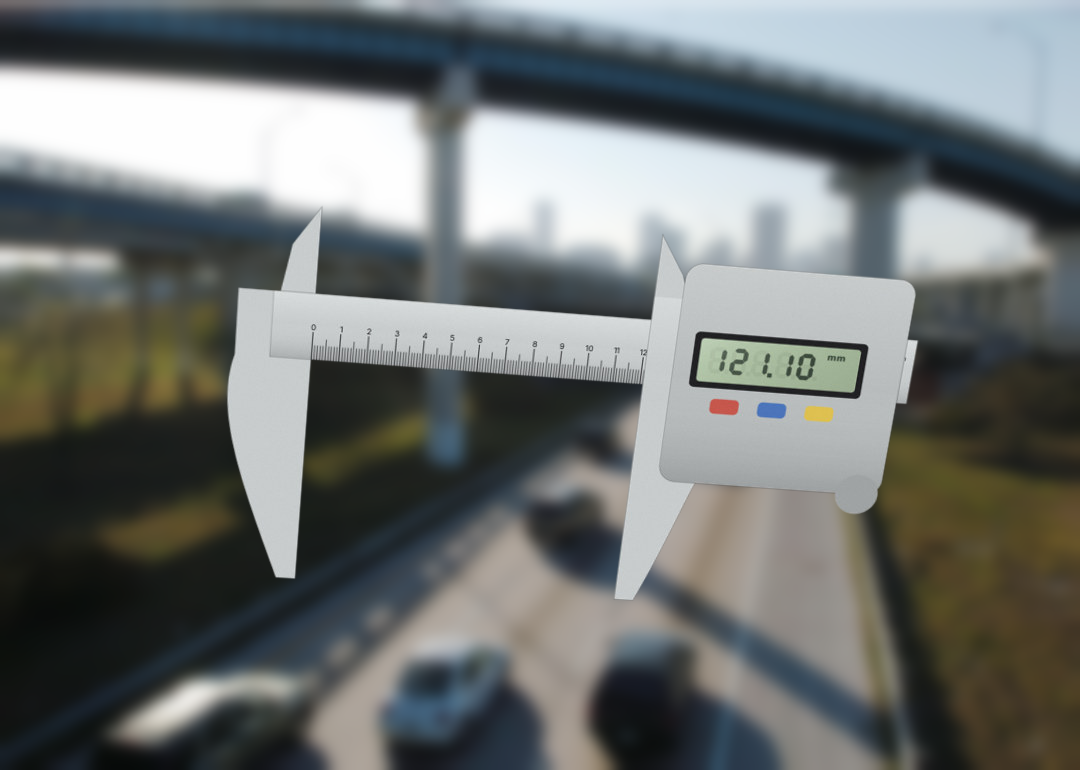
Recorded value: 121.10mm
